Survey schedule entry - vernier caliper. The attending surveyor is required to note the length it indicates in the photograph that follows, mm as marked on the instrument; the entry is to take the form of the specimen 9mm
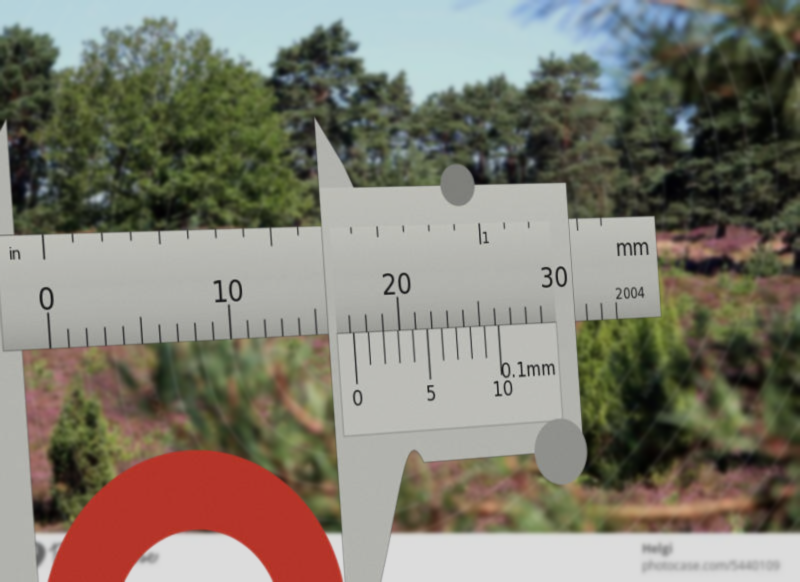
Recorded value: 17.2mm
